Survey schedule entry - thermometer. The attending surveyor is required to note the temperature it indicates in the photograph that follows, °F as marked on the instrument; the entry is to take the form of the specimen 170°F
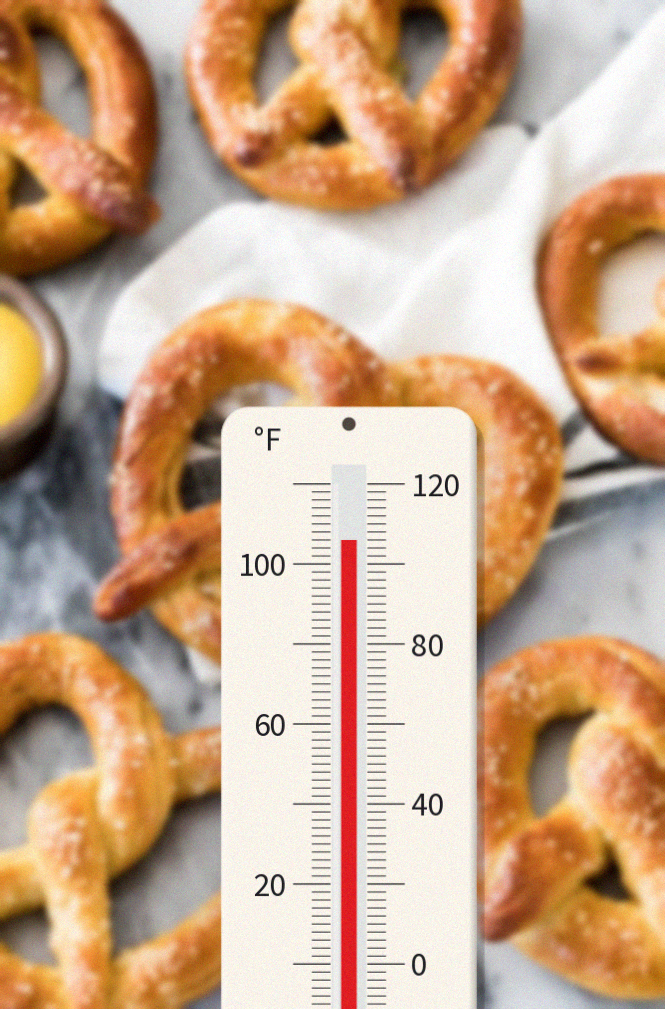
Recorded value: 106°F
